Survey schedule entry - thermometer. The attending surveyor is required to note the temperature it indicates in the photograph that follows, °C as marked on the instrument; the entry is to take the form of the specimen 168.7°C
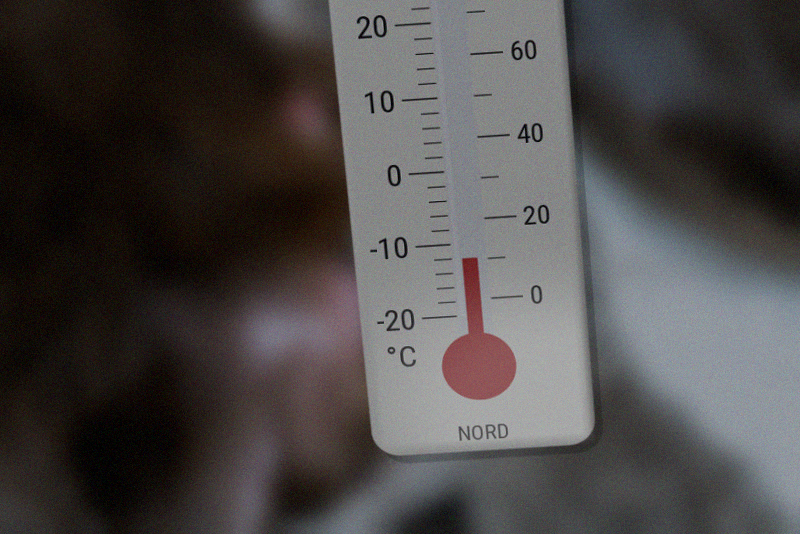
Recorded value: -12°C
